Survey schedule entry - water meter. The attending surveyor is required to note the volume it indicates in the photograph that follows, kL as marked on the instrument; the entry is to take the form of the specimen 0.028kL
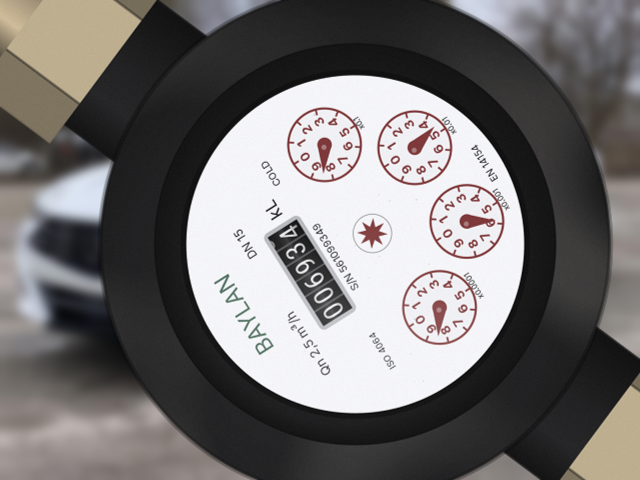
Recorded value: 6933.8458kL
